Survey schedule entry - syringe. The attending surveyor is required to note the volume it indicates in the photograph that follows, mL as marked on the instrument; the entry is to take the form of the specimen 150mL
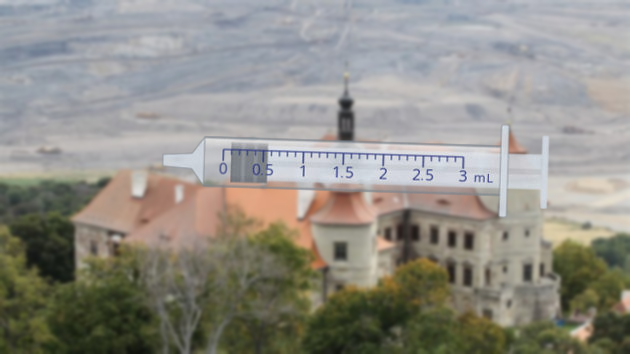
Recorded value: 0.1mL
